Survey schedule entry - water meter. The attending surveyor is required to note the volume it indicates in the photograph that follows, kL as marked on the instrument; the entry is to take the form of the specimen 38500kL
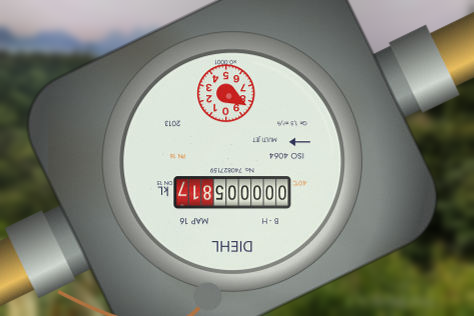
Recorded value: 5.8168kL
